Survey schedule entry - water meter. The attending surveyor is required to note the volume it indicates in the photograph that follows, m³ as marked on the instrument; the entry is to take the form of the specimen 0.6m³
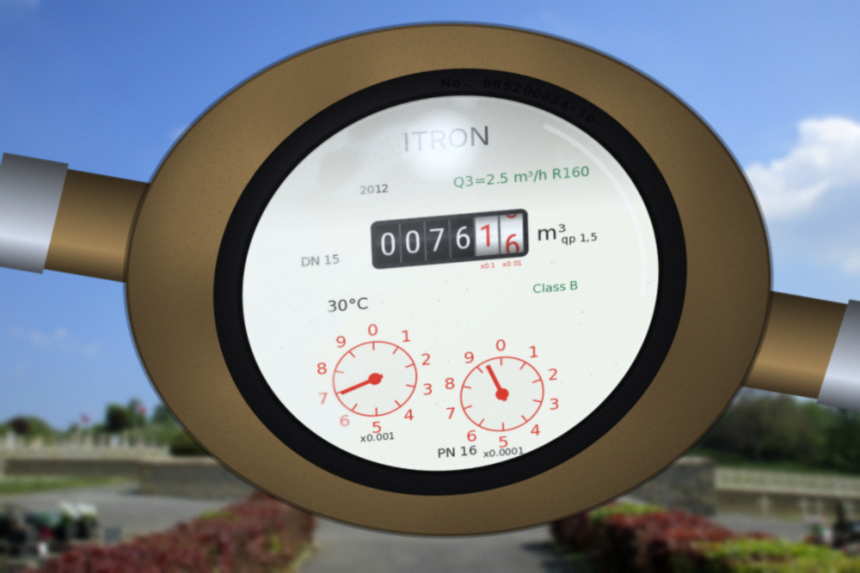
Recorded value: 76.1569m³
